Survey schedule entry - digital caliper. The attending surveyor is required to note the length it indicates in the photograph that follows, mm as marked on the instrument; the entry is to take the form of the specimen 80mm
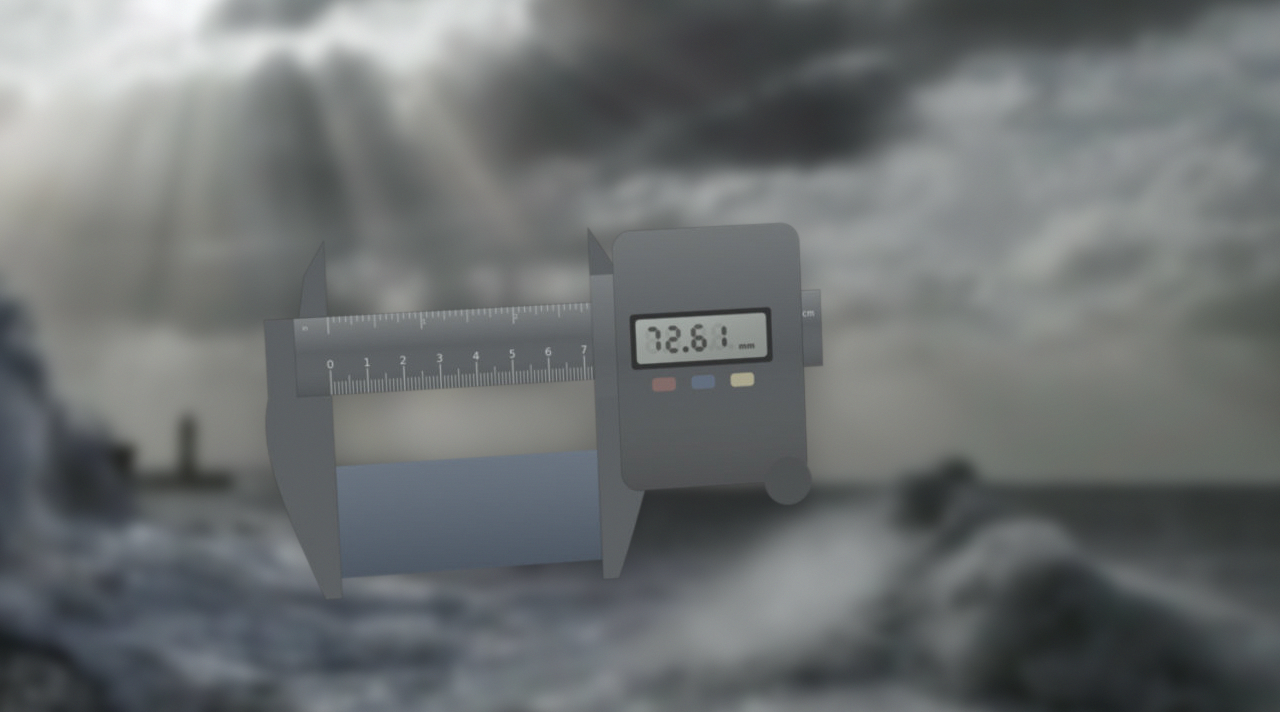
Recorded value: 72.61mm
